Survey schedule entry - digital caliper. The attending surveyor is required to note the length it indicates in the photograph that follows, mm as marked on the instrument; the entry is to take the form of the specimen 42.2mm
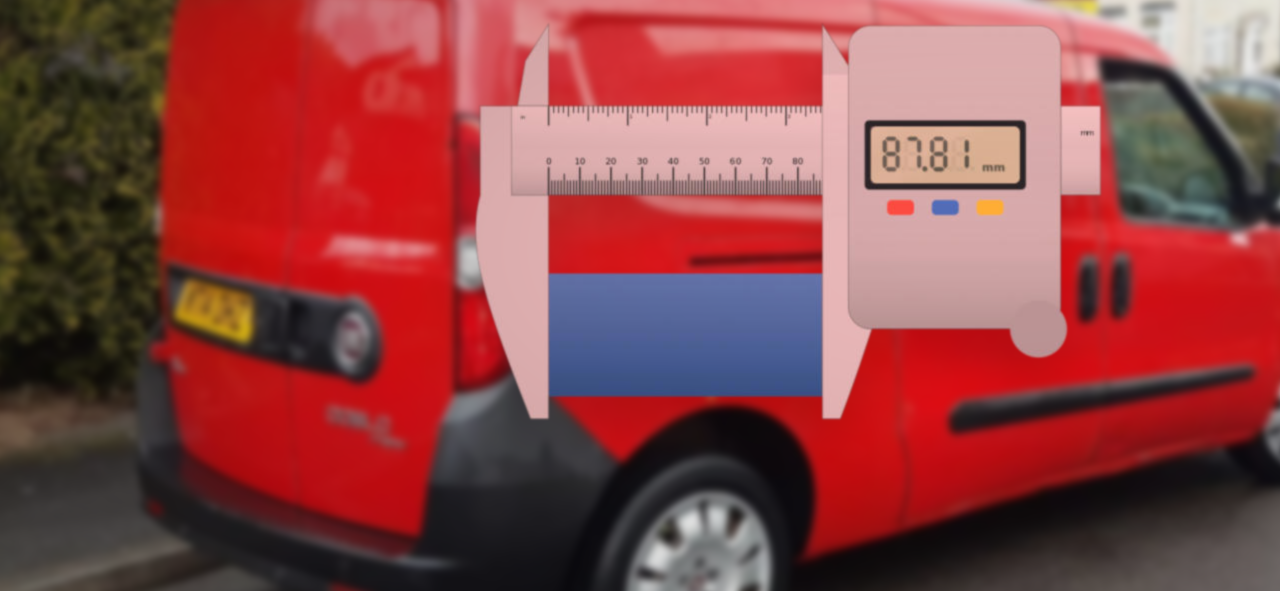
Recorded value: 87.81mm
